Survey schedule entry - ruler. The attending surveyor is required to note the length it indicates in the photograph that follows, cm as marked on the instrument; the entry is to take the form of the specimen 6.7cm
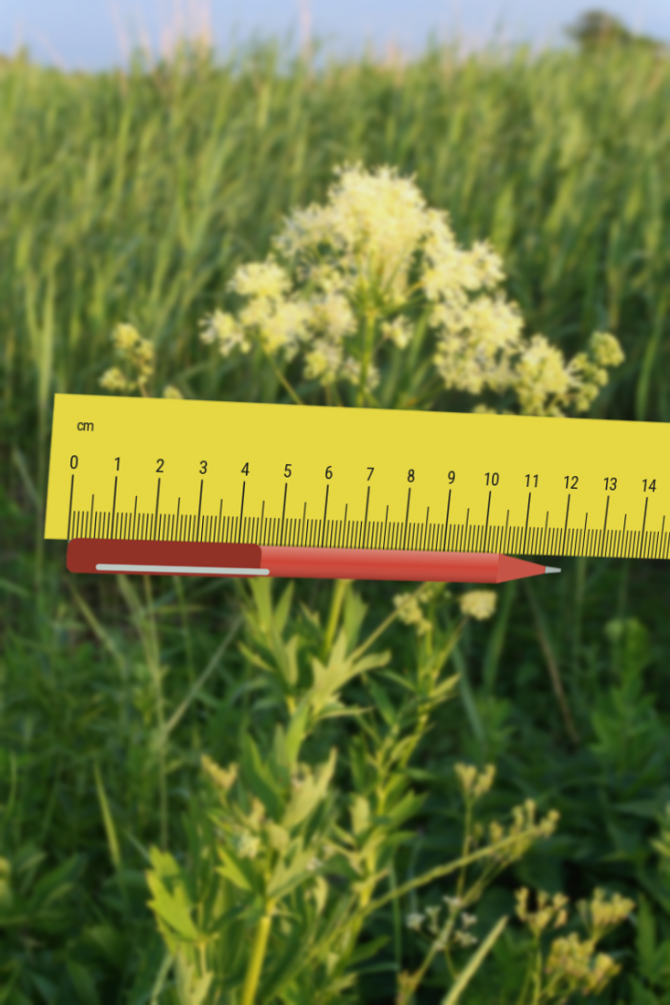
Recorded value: 12cm
